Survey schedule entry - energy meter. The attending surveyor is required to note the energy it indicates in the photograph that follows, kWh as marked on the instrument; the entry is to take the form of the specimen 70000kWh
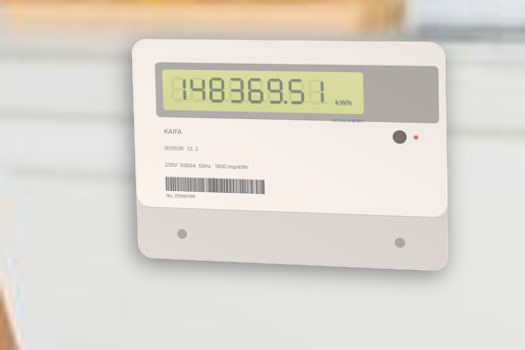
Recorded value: 148369.51kWh
